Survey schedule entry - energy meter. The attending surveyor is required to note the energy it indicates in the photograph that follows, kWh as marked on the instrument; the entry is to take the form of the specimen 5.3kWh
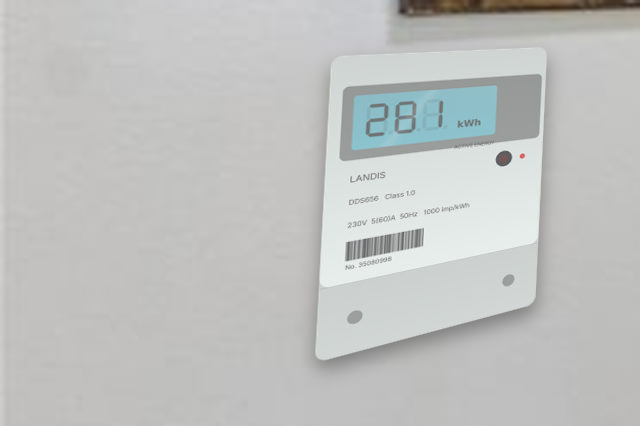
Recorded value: 281kWh
